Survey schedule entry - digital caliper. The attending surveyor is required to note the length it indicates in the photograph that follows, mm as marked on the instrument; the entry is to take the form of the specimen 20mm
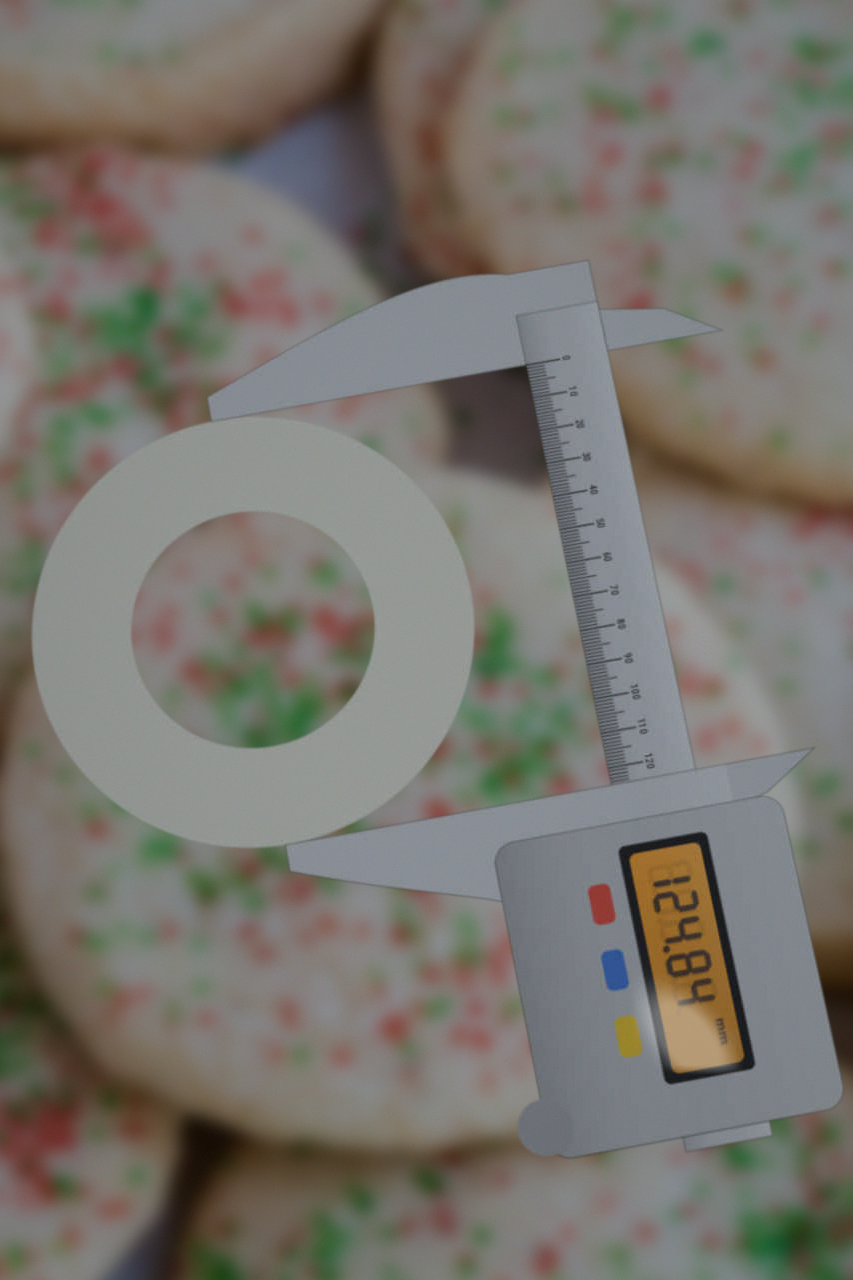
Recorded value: 124.84mm
